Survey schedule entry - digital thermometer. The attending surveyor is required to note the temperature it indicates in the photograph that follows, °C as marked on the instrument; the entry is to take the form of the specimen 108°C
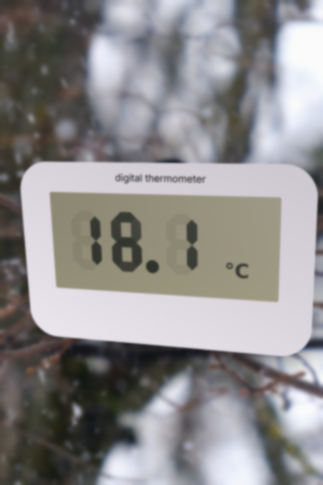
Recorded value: 18.1°C
